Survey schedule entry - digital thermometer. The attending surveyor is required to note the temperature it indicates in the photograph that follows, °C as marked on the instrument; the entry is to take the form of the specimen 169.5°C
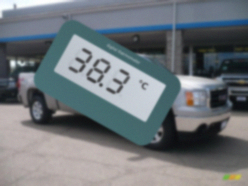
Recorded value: 38.3°C
